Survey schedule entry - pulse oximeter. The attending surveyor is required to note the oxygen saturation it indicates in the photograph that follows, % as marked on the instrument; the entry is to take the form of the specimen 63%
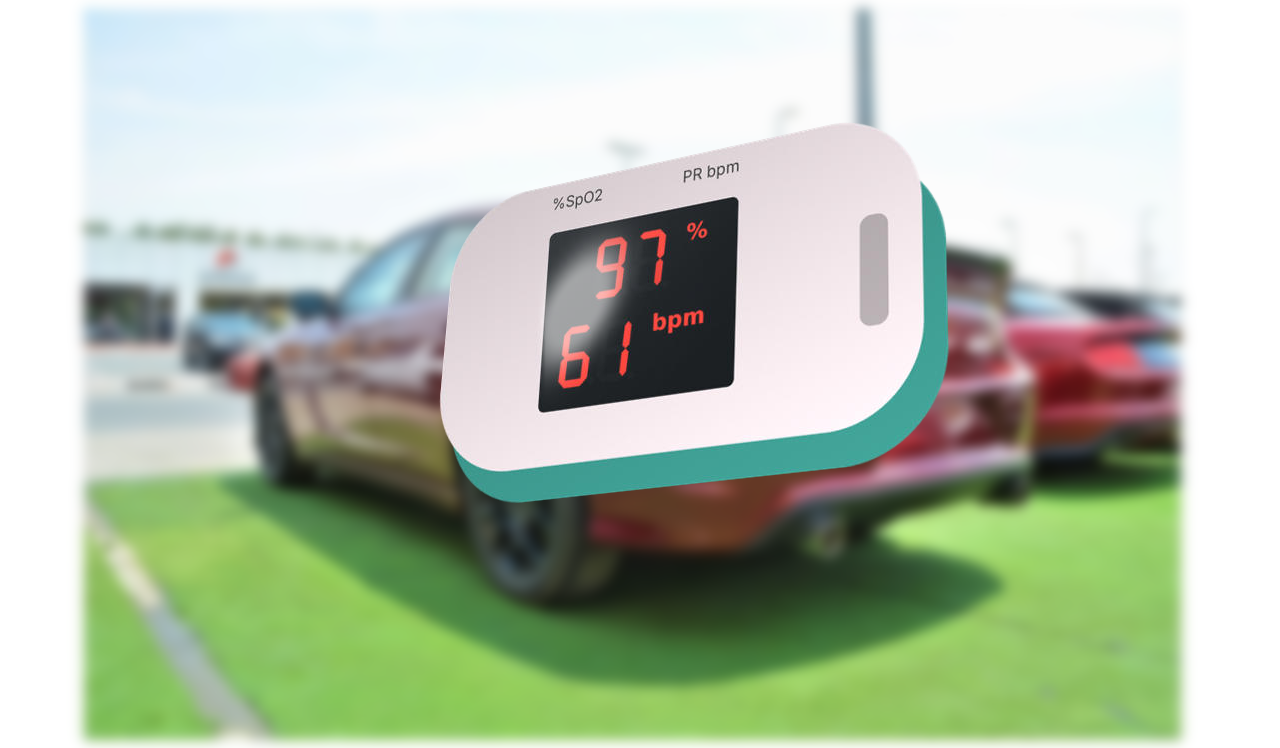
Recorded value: 97%
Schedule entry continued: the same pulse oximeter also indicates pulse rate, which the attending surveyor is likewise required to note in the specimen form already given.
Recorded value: 61bpm
